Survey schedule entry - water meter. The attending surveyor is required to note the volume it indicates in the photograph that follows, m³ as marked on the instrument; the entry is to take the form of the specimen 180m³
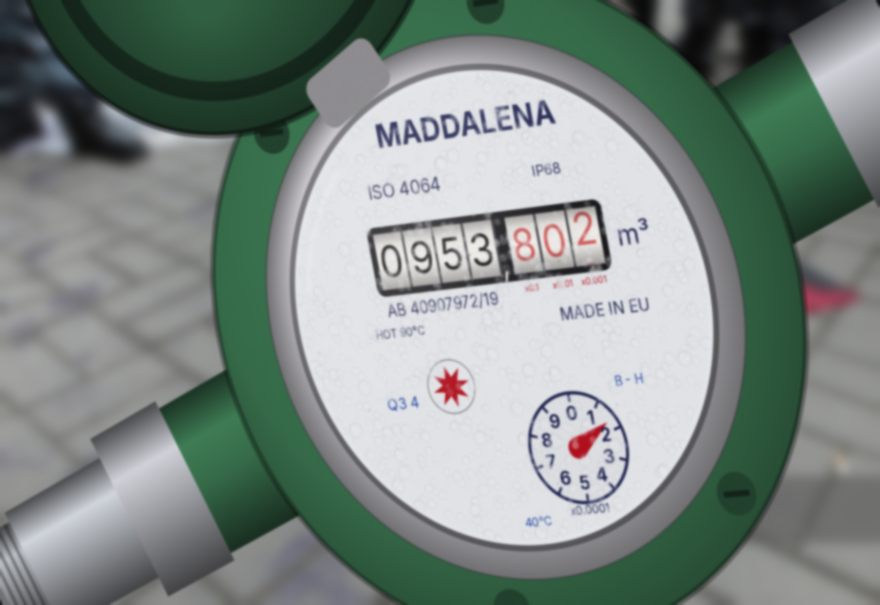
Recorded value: 953.8021m³
